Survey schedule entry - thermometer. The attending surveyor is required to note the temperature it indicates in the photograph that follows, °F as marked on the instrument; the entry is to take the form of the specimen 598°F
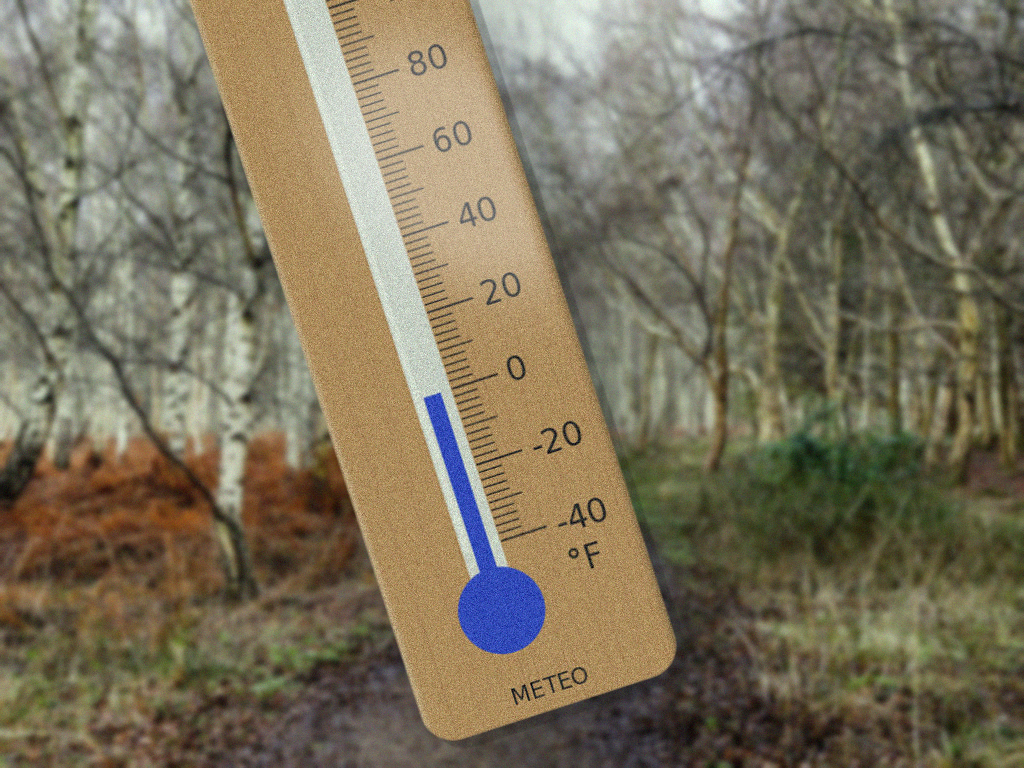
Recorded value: 0°F
